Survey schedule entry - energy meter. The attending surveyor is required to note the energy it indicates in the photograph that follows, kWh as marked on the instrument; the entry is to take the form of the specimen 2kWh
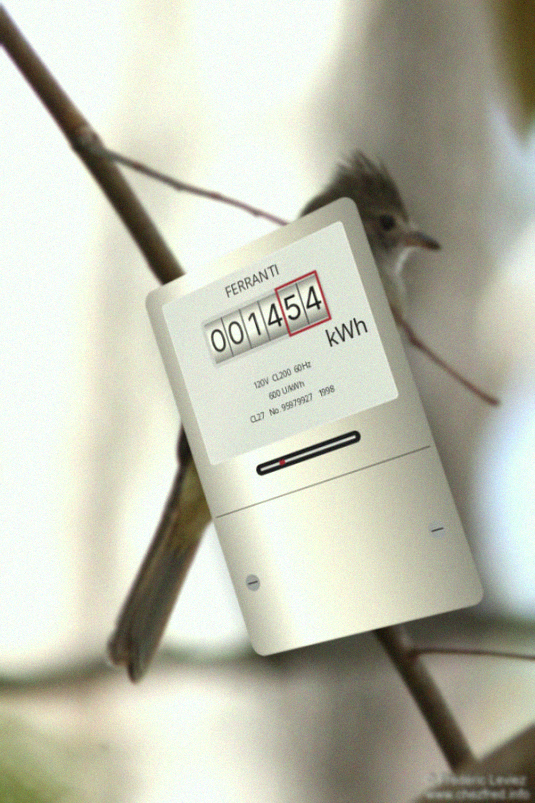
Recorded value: 14.54kWh
